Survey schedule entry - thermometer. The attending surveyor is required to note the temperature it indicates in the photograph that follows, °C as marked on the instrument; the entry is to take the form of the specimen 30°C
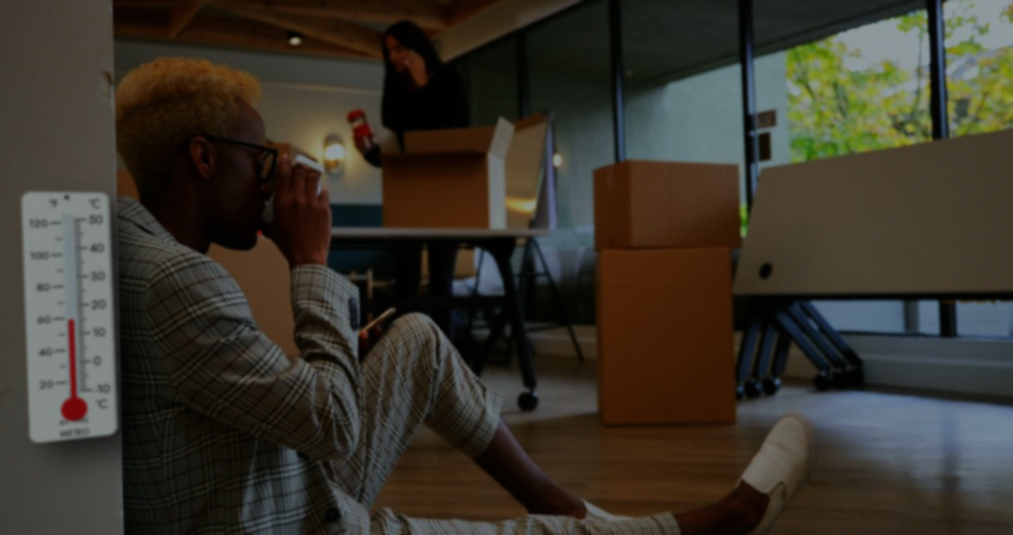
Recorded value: 15°C
